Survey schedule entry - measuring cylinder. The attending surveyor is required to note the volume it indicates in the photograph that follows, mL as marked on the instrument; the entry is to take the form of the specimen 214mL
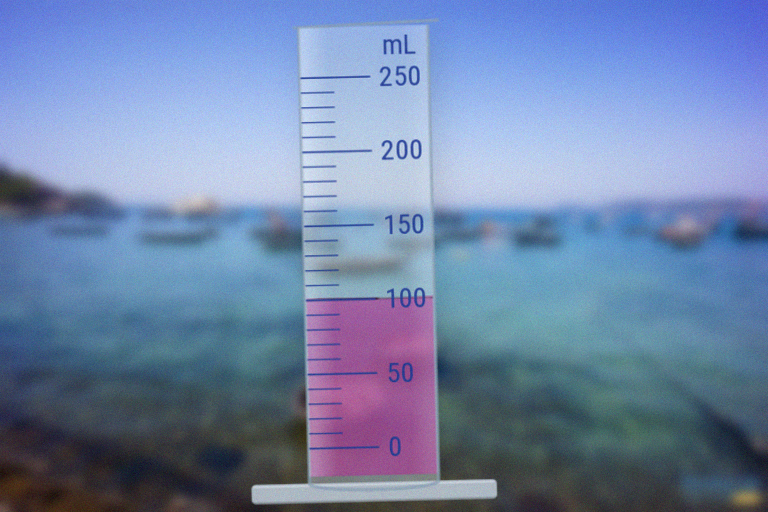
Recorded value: 100mL
